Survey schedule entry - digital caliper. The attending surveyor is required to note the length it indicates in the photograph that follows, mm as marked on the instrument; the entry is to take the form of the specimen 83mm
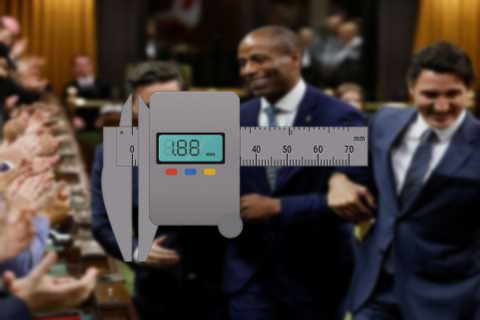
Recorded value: 1.88mm
